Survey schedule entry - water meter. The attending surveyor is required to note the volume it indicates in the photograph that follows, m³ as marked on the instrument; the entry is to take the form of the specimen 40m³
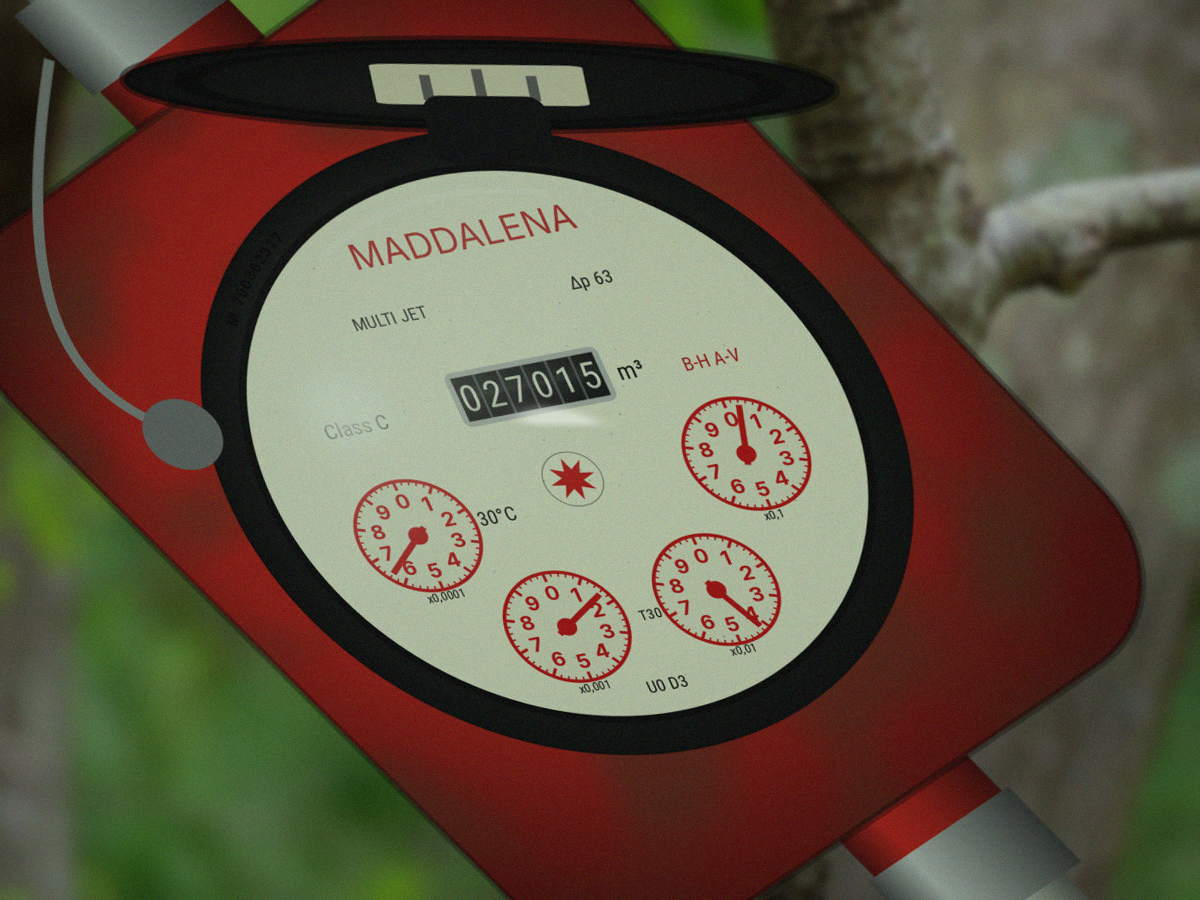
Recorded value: 27015.0416m³
